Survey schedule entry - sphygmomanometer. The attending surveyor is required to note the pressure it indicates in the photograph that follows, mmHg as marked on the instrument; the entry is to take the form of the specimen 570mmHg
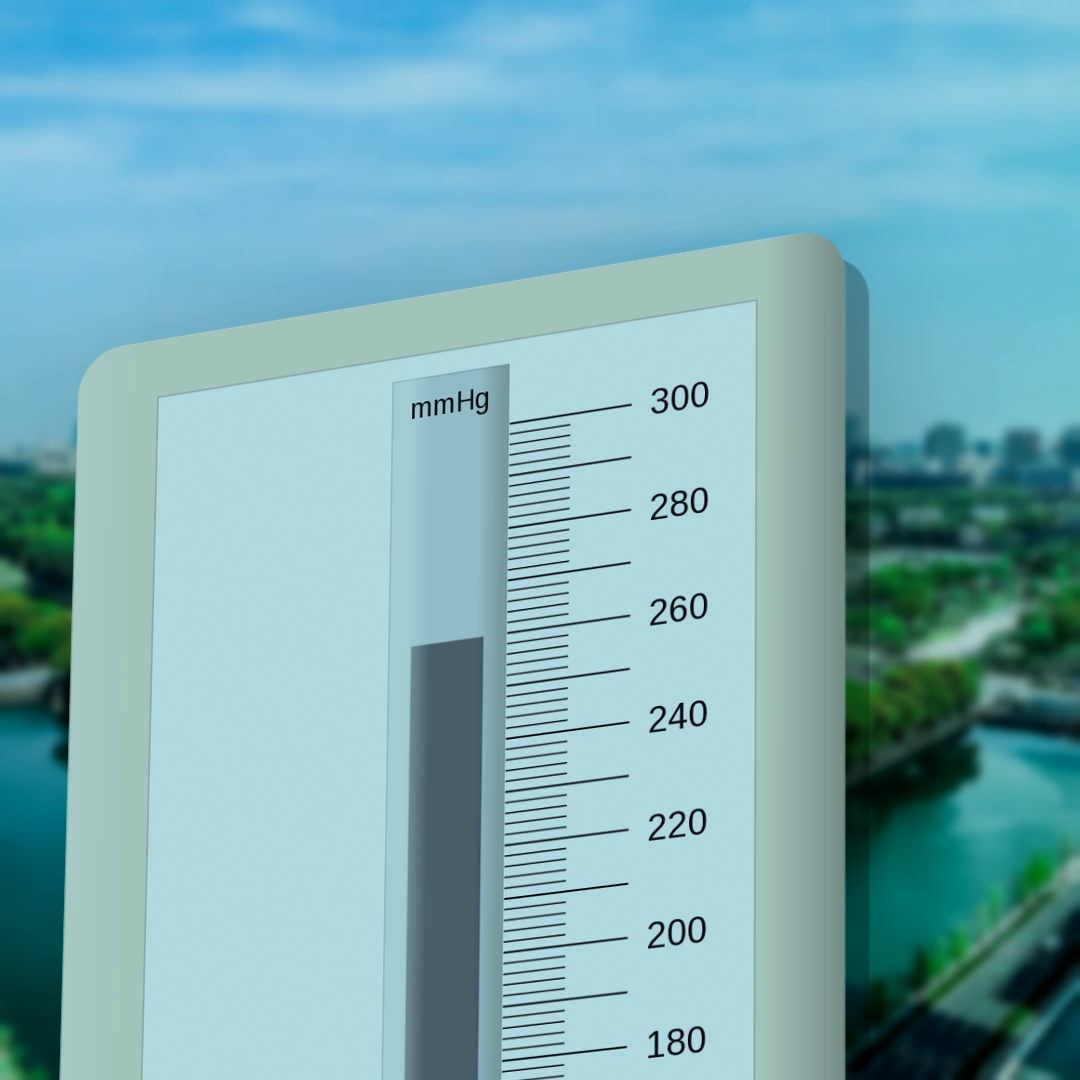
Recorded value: 260mmHg
